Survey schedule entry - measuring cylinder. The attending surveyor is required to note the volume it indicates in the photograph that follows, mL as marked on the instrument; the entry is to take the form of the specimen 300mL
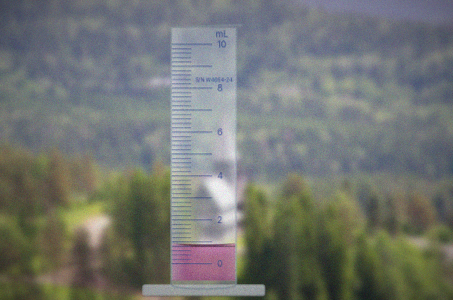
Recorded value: 0.8mL
